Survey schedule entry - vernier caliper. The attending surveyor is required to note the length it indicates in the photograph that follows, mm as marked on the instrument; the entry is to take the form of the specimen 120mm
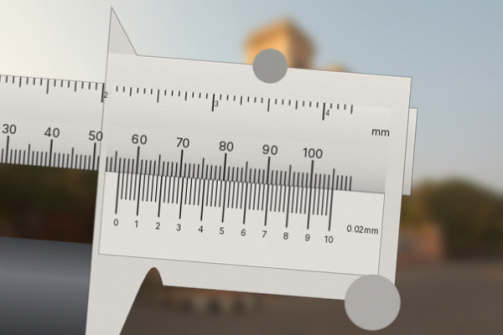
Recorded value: 56.0mm
